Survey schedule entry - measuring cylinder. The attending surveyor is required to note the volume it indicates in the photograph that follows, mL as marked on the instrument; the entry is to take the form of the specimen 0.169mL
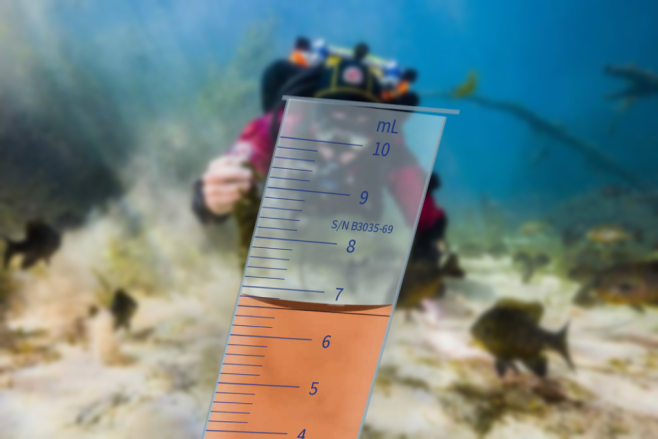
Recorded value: 6.6mL
